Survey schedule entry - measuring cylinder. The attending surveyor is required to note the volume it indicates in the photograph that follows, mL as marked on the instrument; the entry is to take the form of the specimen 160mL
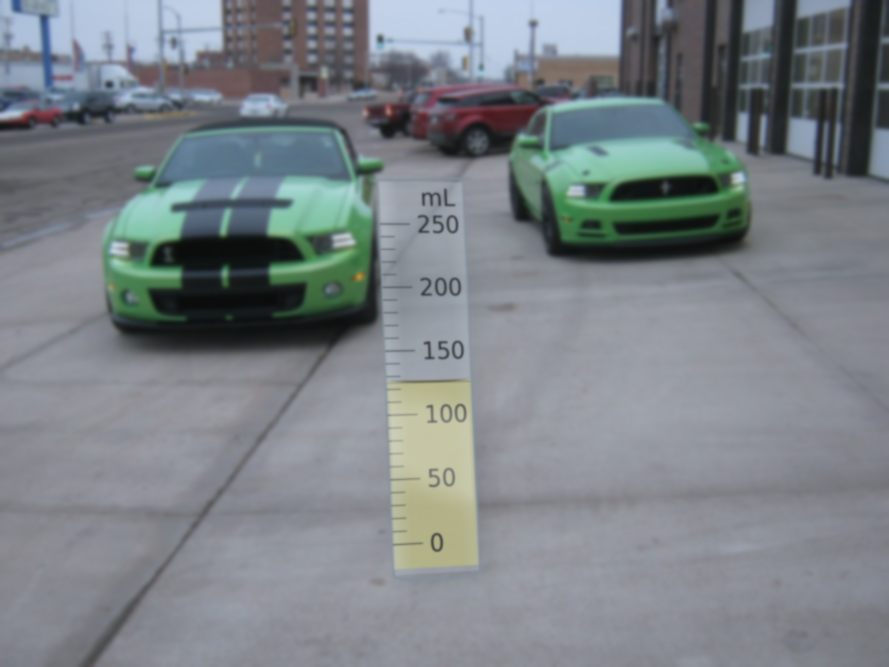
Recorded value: 125mL
